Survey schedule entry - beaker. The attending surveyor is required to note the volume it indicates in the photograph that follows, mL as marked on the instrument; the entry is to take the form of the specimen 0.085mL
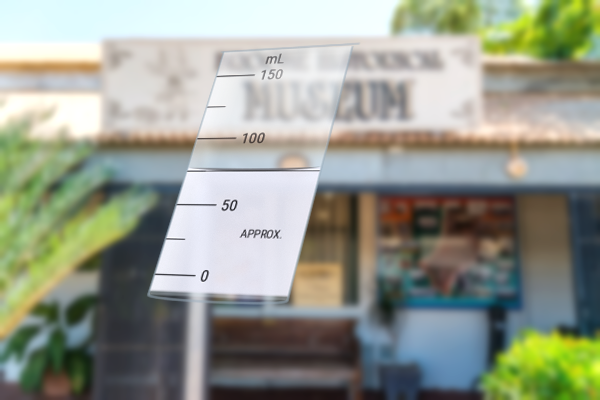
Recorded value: 75mL
